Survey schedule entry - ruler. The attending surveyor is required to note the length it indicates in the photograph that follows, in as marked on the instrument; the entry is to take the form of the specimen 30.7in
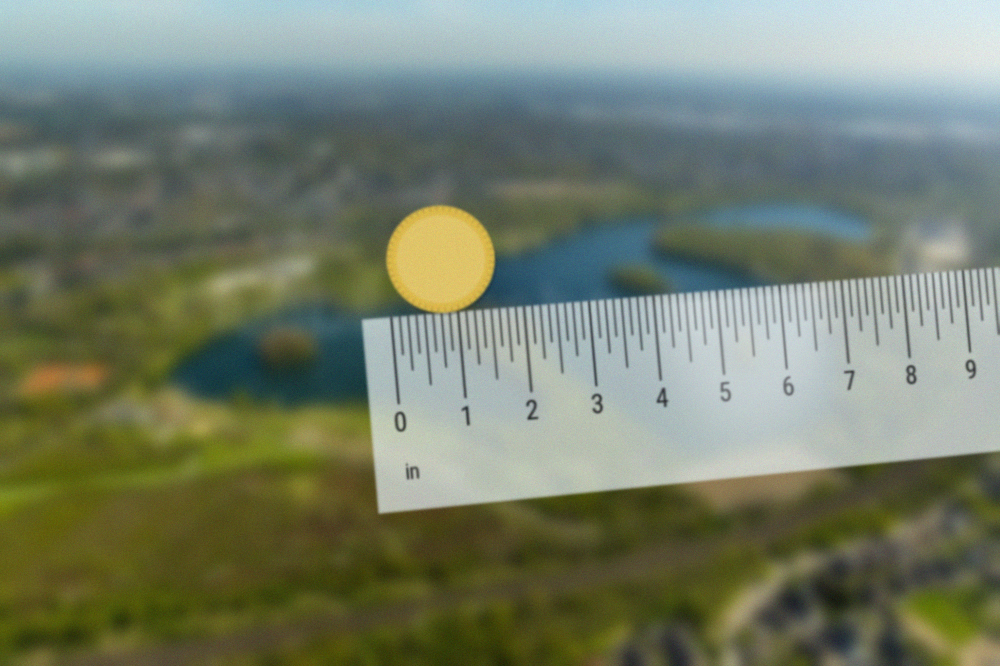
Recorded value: 1.625in
